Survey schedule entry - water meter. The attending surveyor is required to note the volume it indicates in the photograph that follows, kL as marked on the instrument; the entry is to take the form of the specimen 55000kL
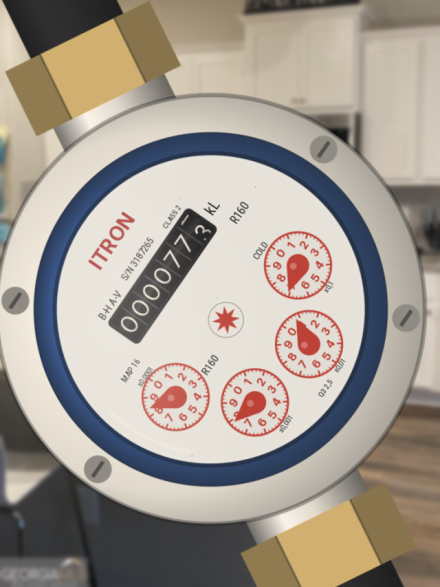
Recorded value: 772.7078kL
